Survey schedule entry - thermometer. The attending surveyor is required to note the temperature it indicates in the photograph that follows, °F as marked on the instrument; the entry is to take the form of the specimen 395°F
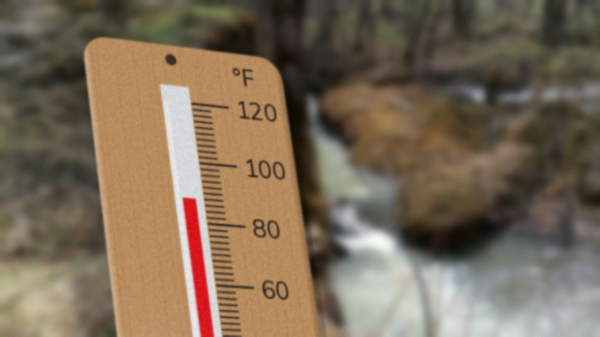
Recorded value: 88°F
